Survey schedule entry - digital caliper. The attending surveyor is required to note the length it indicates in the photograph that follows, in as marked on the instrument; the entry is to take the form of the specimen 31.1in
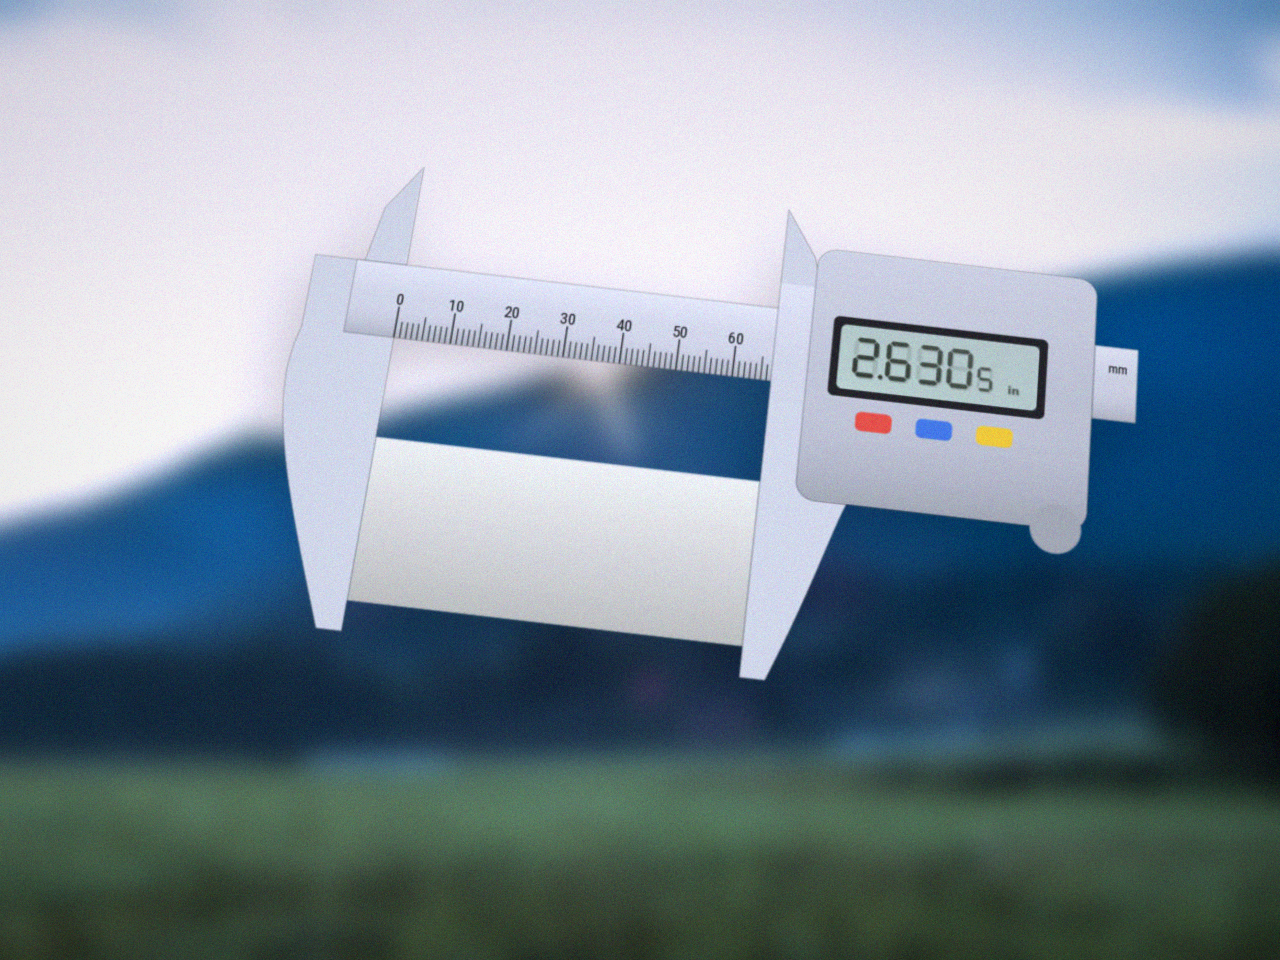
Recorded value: 2.6305in
